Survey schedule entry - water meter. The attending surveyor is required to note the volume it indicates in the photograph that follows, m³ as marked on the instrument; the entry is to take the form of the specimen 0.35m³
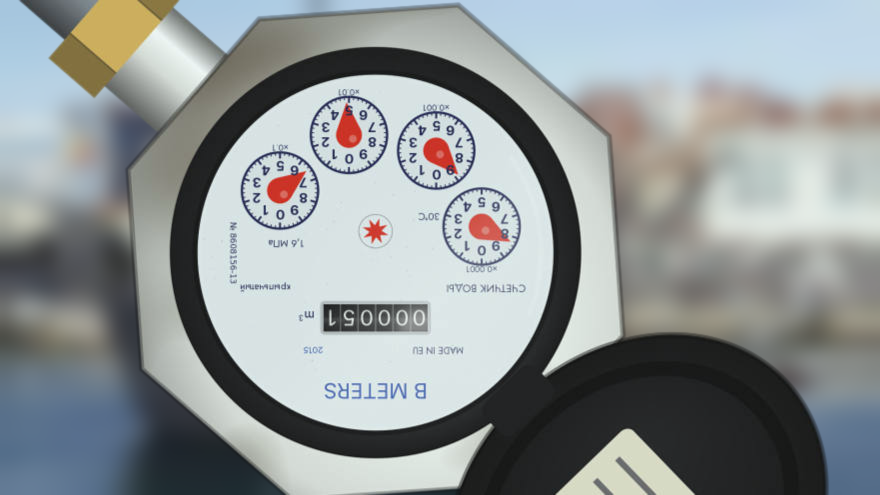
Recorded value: 51.6488m³
